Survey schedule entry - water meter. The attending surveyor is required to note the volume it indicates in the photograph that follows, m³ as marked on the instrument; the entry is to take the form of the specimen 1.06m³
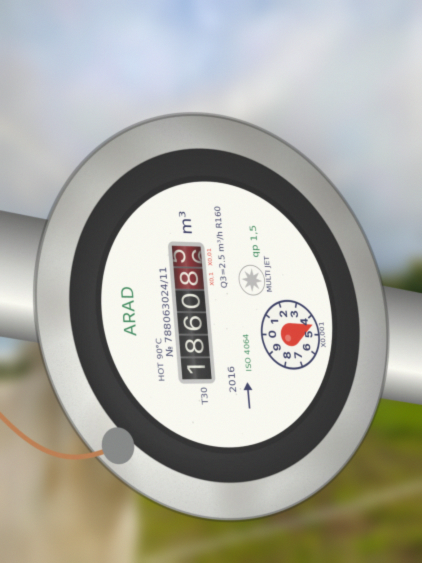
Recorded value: 1860.854m³
